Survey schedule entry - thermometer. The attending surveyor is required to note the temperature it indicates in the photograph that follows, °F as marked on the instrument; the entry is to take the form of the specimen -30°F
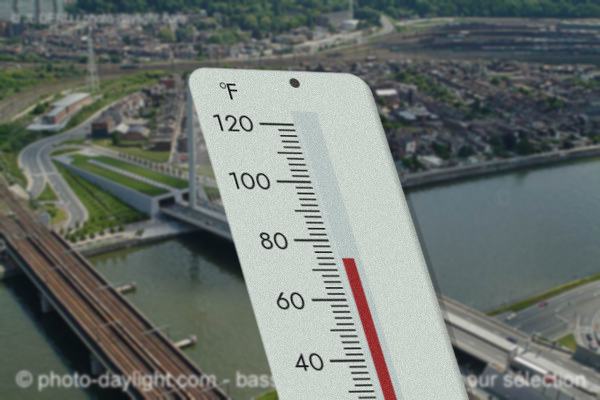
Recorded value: 74°F
